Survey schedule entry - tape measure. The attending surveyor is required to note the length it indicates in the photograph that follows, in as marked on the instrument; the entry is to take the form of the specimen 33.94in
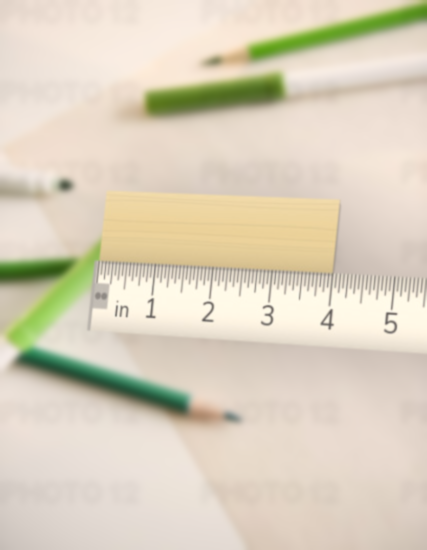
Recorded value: 4in
